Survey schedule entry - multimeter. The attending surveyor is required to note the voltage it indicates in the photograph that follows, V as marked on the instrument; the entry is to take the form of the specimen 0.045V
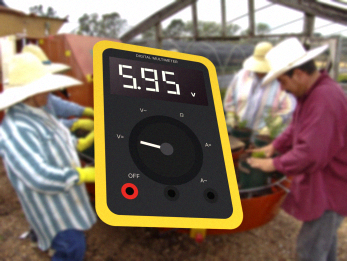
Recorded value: 5.95V
